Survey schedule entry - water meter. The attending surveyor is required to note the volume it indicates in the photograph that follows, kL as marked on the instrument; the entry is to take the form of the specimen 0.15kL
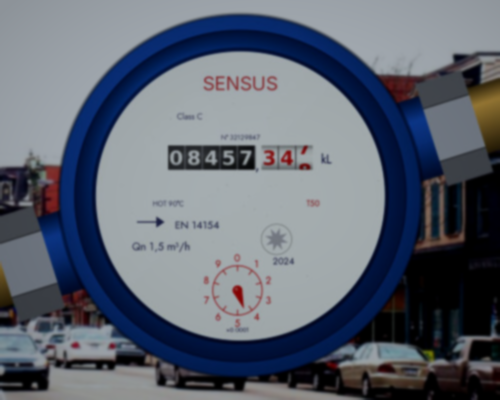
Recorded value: 8457.3474kL
